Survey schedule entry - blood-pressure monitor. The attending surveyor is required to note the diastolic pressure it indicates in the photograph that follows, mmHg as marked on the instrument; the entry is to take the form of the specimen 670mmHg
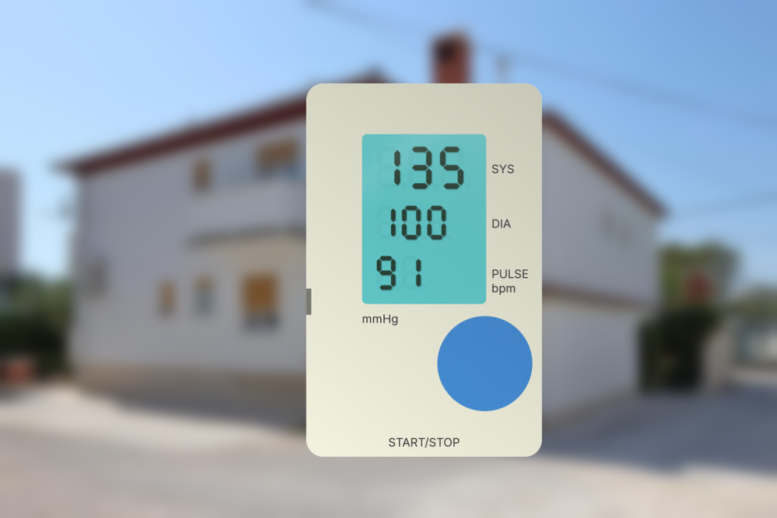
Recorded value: 100mmHg
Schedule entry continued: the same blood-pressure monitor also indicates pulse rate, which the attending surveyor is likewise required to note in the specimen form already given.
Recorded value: 91bpm
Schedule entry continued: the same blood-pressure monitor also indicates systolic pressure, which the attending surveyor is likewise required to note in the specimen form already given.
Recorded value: 135mmHg
